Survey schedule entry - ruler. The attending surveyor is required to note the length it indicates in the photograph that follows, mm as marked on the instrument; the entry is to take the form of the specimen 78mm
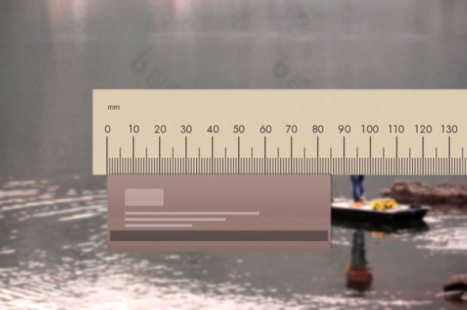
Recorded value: 85mm
